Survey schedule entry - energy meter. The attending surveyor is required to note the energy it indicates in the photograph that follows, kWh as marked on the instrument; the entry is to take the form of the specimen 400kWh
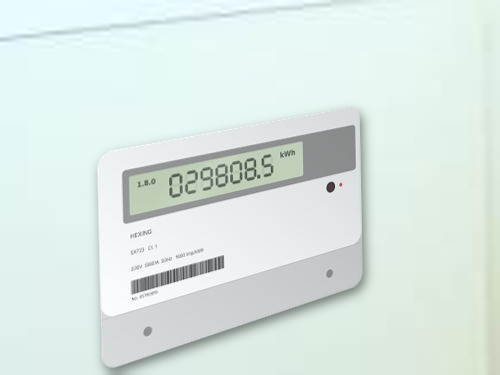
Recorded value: 29808.5kWh
